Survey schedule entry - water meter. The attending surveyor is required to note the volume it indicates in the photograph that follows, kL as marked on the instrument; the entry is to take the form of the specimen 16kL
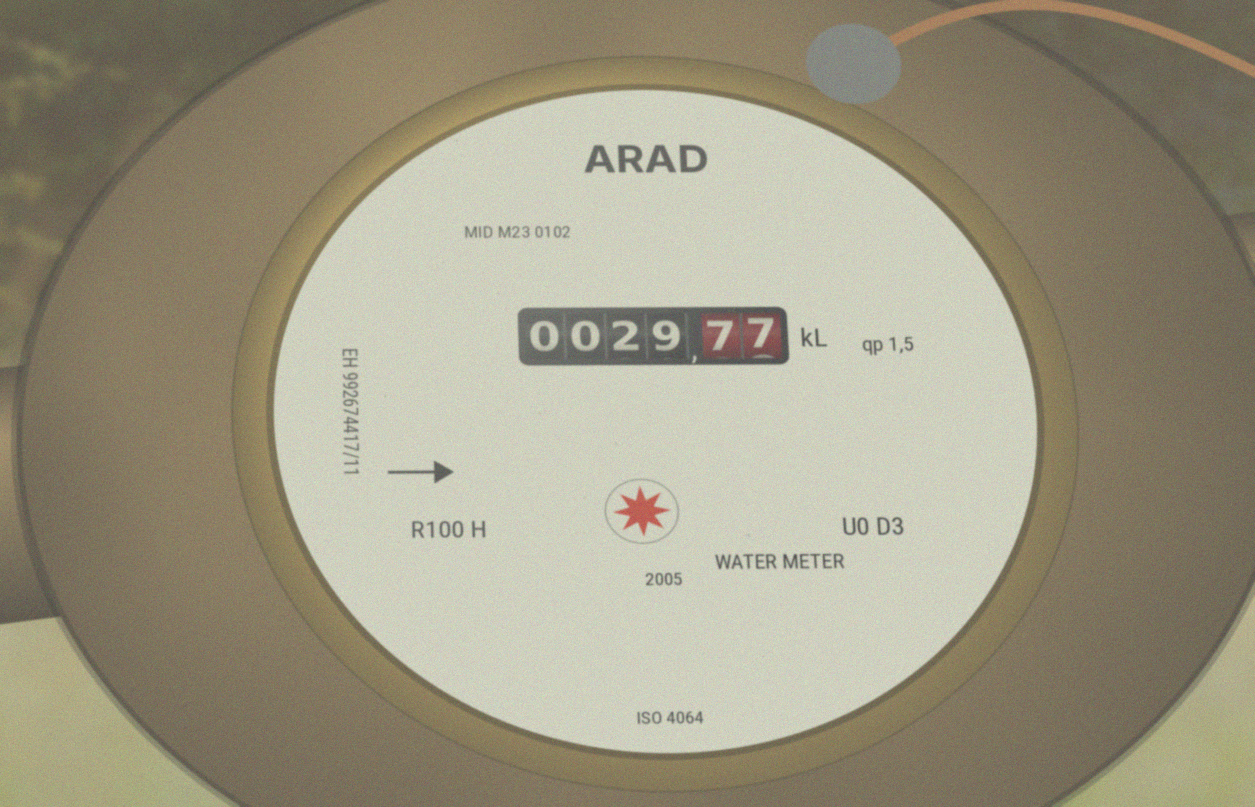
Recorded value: 29.77kL
